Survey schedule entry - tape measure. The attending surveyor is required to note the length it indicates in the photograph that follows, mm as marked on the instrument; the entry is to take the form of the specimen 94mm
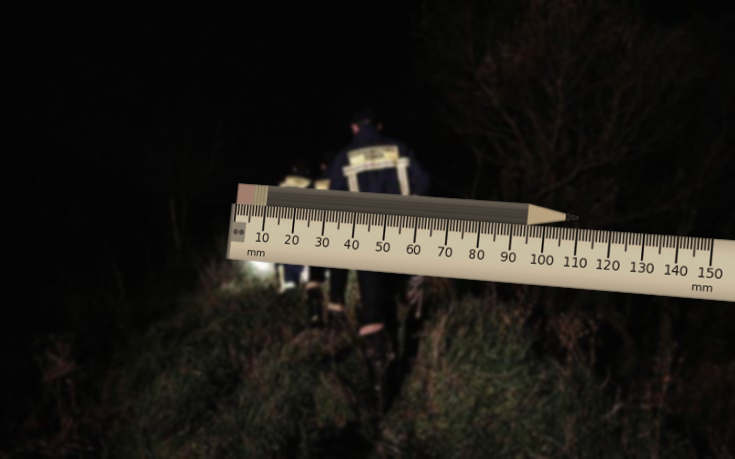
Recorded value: 110mm
